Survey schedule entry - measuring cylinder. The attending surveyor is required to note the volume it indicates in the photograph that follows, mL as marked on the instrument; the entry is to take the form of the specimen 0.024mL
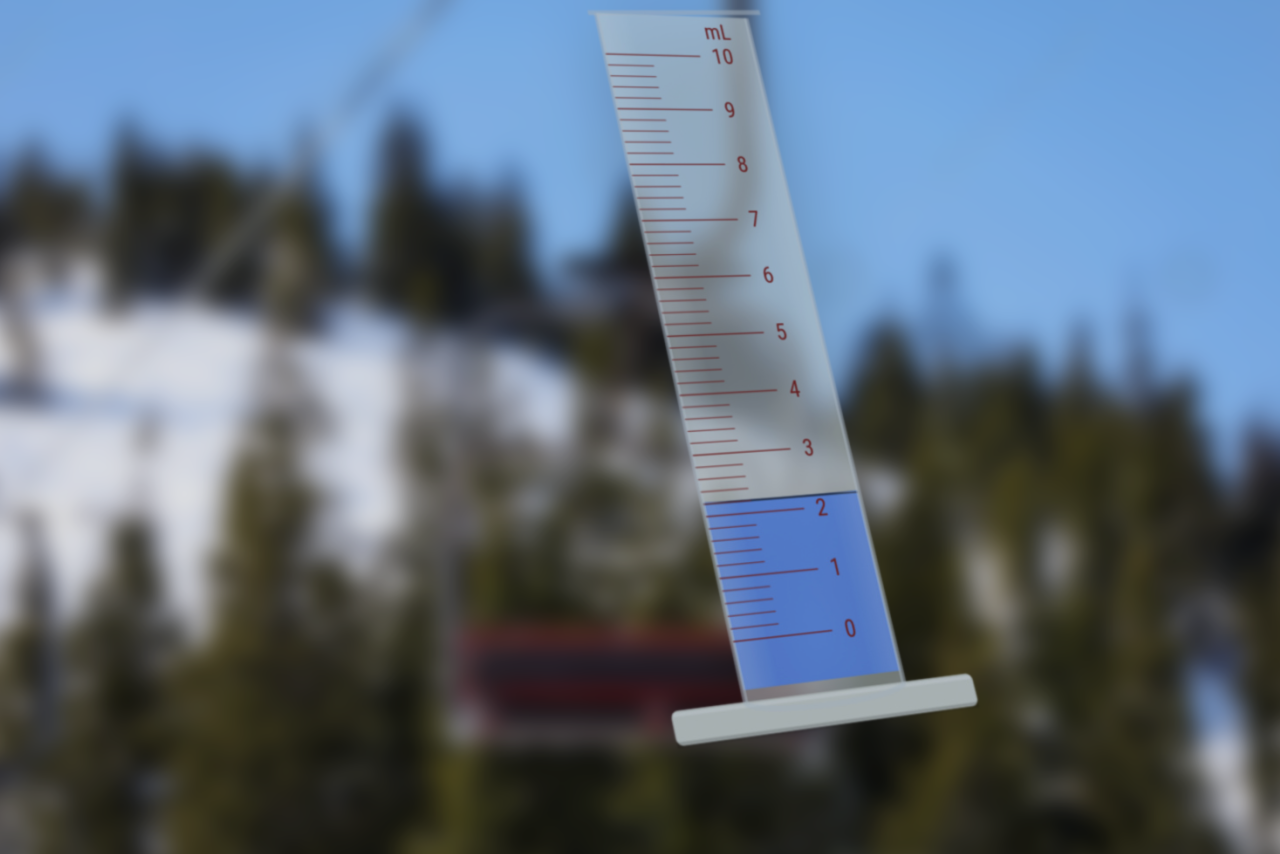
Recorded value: 2.2mL
